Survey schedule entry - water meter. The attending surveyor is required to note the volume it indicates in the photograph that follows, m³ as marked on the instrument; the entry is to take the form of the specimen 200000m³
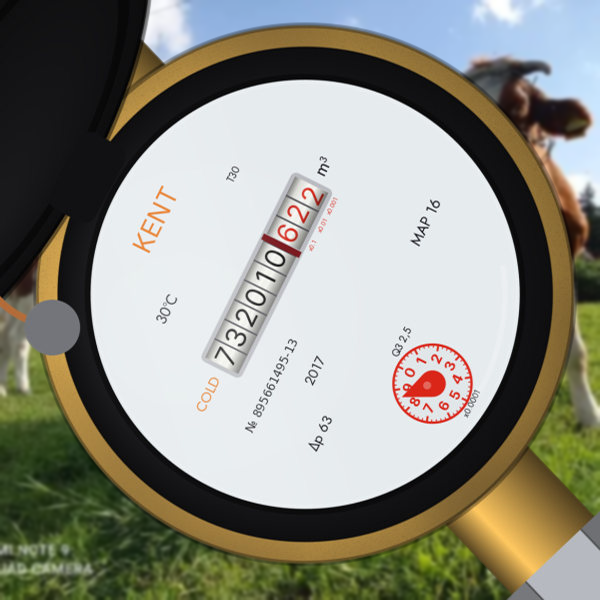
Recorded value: 732010.6218m³
